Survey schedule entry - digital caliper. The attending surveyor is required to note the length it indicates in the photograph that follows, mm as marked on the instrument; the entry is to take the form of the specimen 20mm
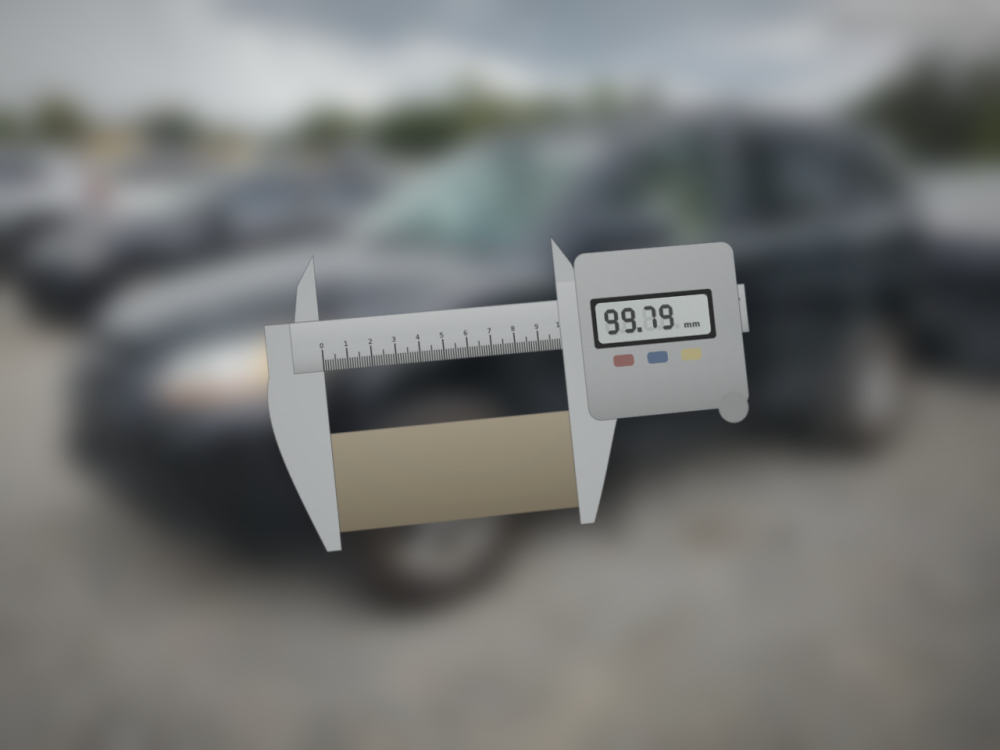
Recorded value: 99.79mm
